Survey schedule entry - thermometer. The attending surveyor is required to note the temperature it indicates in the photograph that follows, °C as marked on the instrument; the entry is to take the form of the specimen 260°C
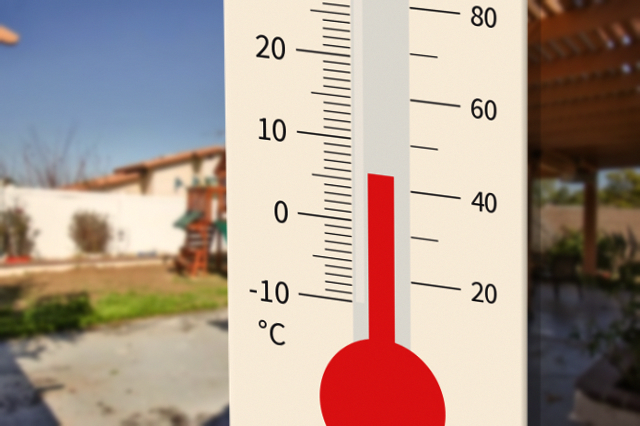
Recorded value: 6°C
